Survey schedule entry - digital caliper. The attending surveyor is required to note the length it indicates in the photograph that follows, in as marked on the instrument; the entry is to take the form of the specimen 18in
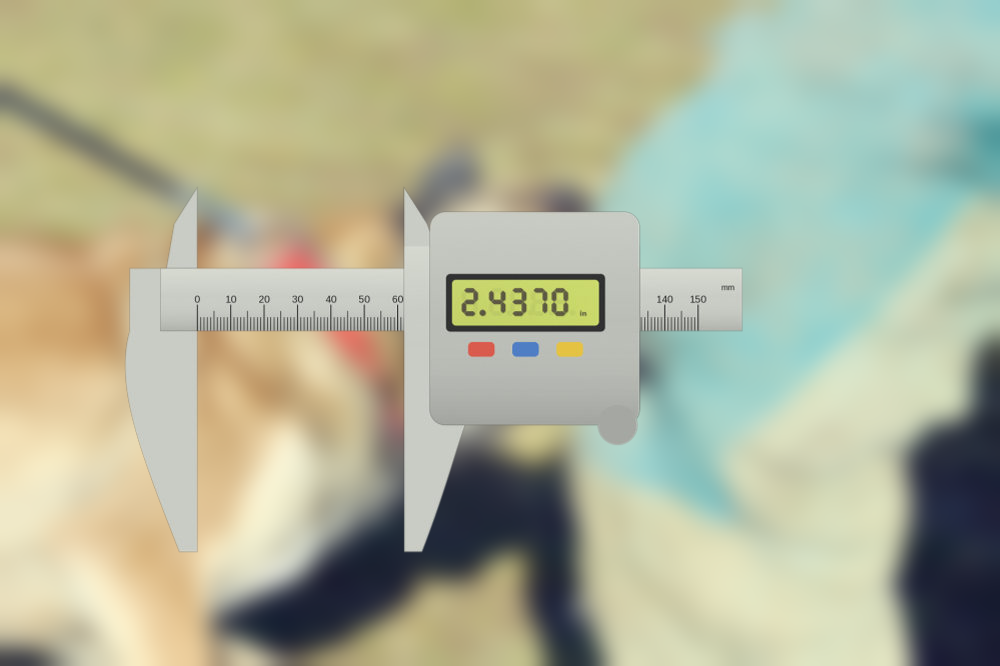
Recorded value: 2.4370in
